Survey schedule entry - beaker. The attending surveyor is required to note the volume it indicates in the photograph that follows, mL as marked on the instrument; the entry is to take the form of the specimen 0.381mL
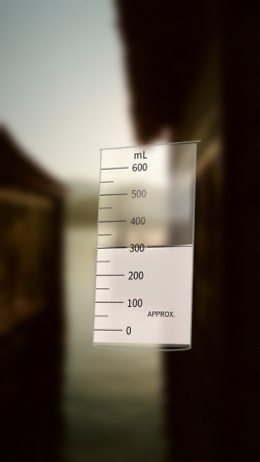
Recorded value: 300mL
